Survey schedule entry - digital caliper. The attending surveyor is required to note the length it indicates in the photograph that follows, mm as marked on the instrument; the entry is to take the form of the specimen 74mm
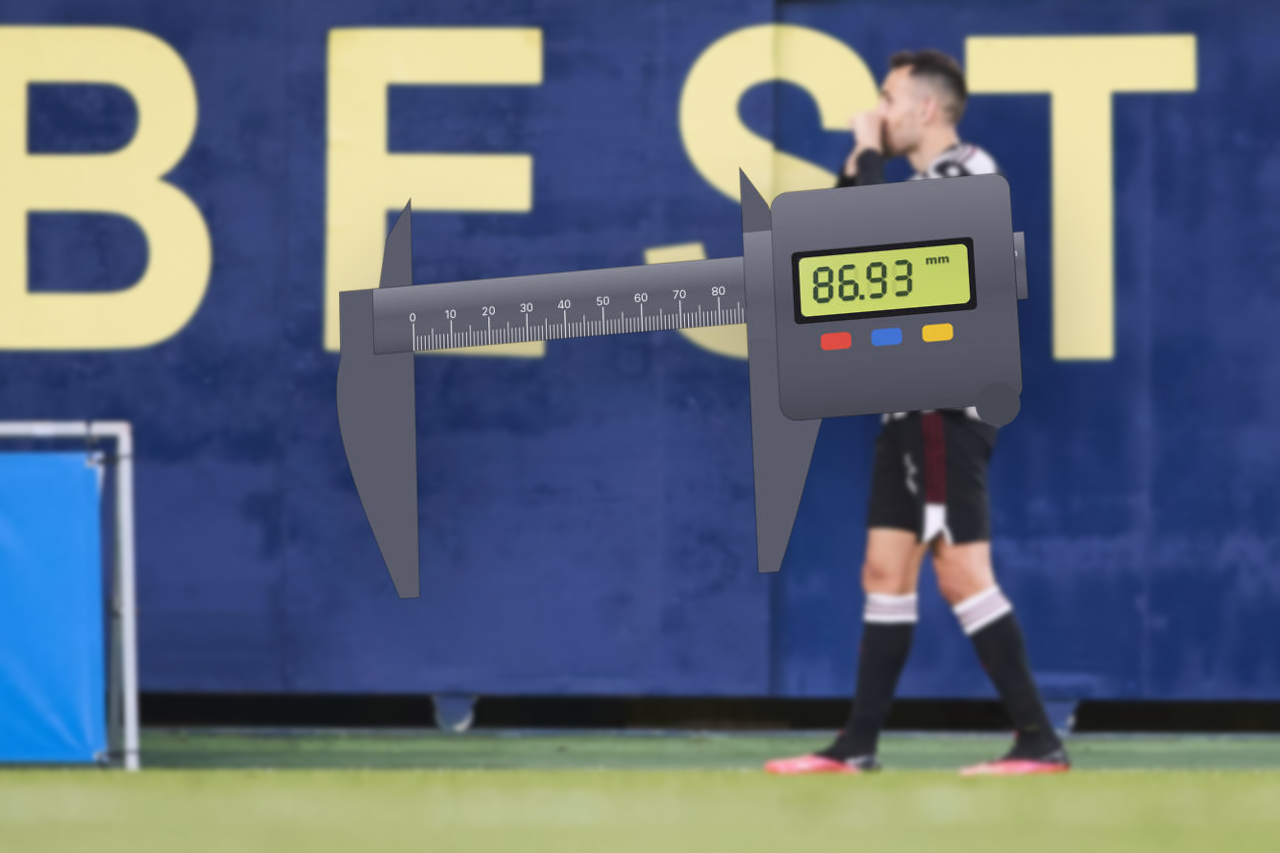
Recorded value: 86.93mm
